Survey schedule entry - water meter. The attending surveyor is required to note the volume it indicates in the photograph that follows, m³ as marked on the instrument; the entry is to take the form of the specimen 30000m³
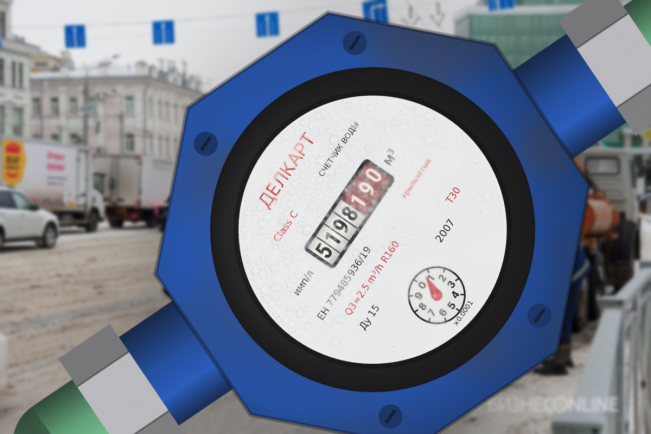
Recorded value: 5198.1900m³
